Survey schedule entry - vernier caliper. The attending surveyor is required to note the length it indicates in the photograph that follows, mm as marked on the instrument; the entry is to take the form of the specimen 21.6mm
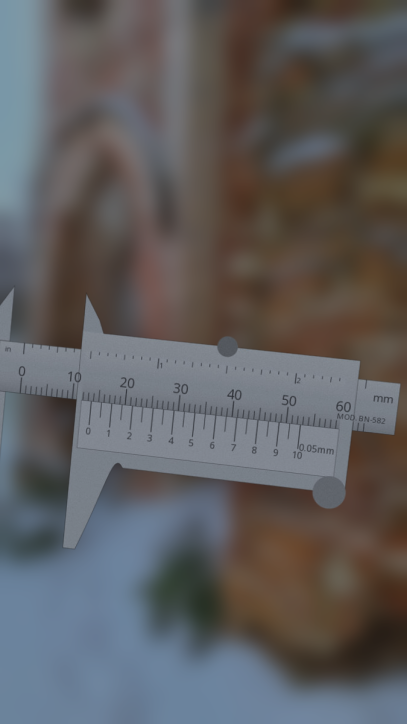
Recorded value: 13.6mm
